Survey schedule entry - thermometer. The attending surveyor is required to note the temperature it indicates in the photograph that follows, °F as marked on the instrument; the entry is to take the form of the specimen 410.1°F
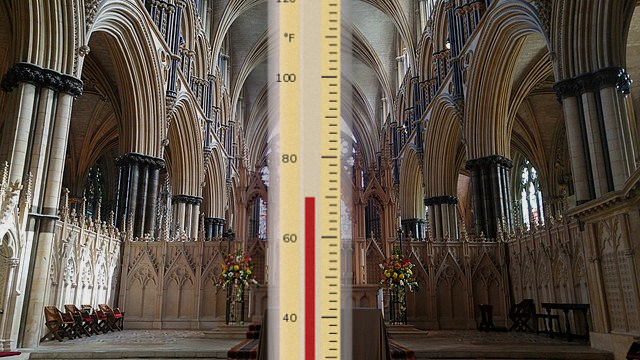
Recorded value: 70°F
